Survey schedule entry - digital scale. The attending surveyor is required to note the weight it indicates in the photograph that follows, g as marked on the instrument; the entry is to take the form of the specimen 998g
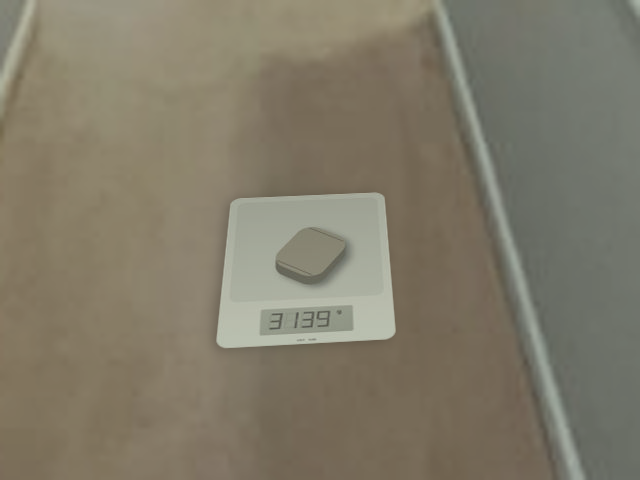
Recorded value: 3139g
